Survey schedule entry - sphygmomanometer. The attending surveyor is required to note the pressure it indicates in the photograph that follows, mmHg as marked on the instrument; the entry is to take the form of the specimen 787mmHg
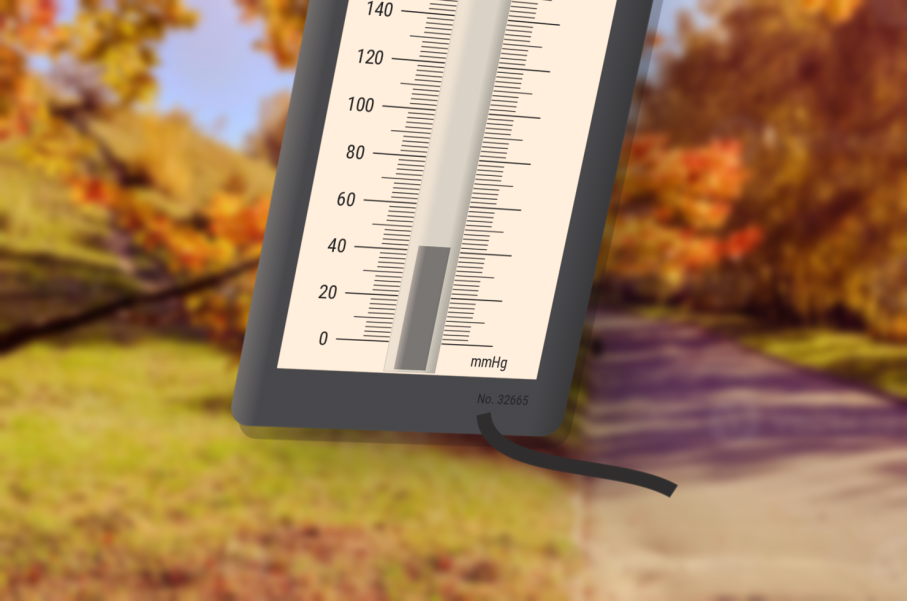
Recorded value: 42mmHg
